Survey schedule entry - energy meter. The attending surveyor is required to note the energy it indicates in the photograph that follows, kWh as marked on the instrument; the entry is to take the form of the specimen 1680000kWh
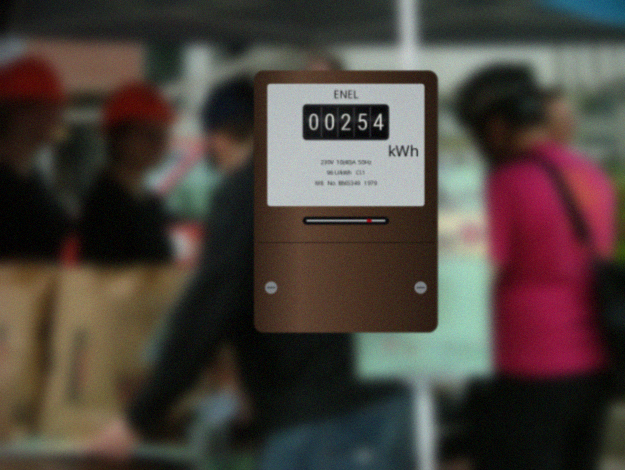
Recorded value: 254kWh
